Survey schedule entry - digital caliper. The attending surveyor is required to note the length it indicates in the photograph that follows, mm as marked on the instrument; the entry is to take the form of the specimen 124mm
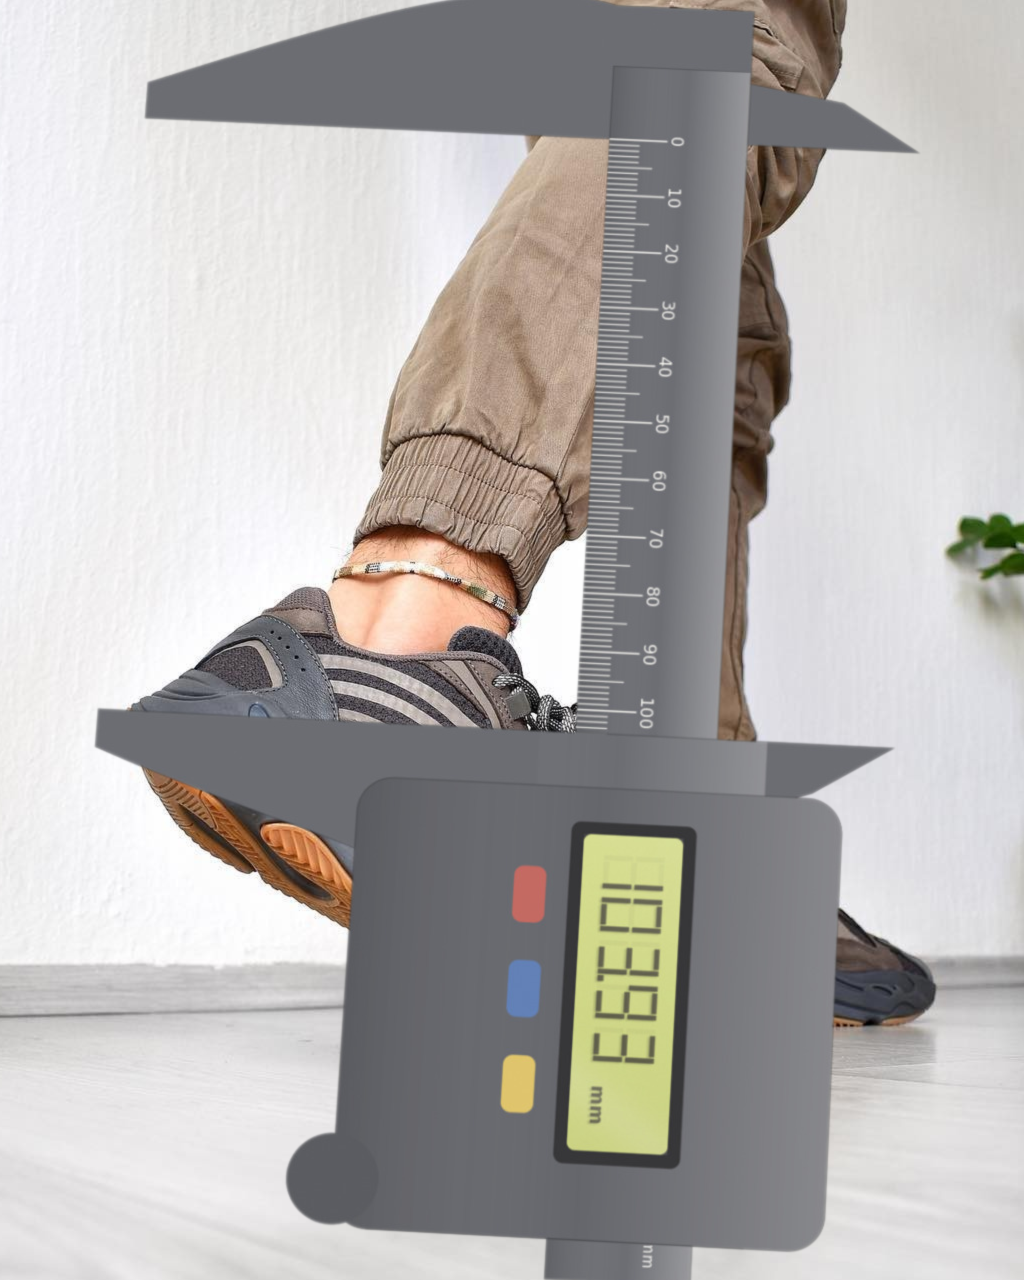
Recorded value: 103.93mm
